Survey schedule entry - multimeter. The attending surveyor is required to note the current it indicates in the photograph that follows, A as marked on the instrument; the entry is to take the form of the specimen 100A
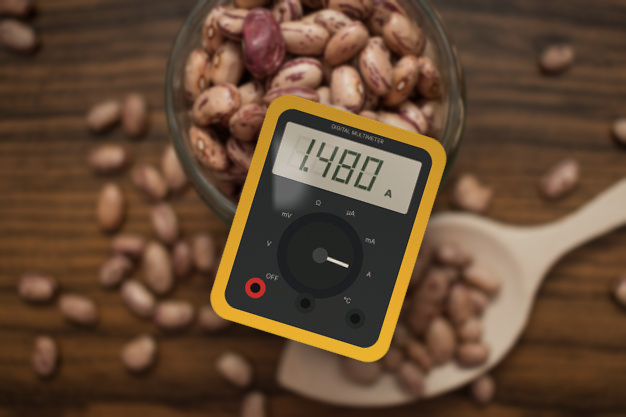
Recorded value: 1.480A
